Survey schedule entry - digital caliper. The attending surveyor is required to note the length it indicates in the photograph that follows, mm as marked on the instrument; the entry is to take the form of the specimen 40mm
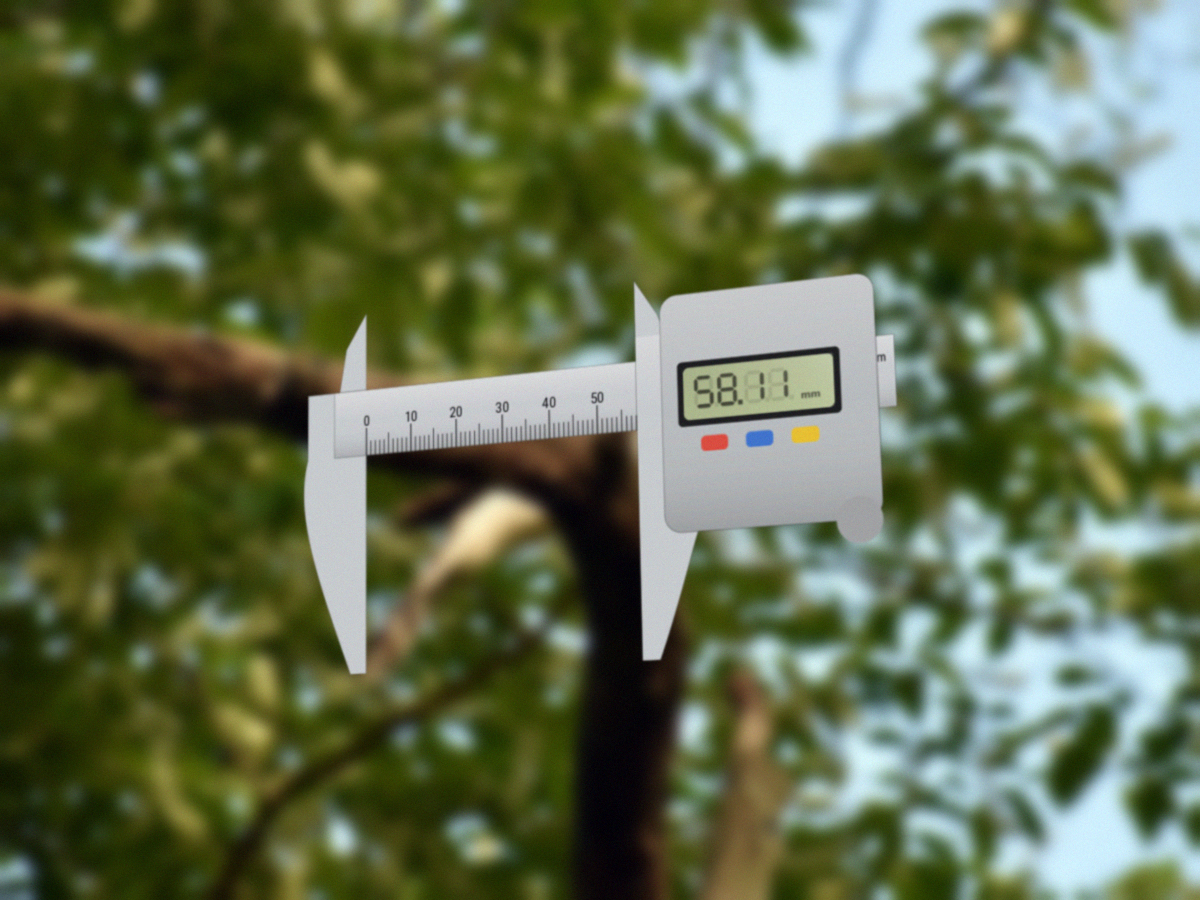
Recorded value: 58.11mm
